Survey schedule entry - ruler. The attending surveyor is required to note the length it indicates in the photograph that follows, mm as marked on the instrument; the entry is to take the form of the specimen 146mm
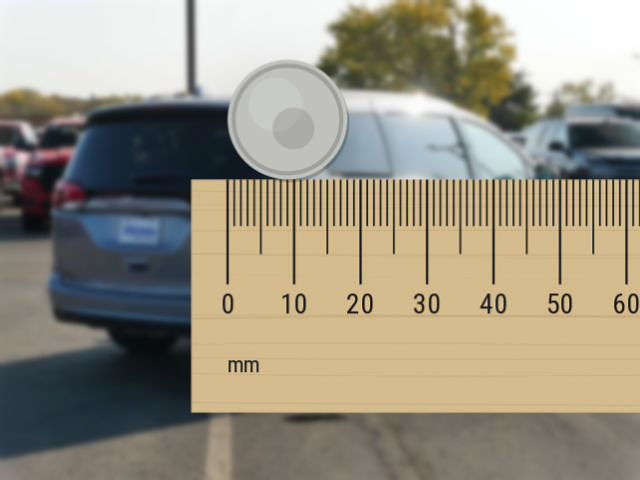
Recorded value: 18mm
